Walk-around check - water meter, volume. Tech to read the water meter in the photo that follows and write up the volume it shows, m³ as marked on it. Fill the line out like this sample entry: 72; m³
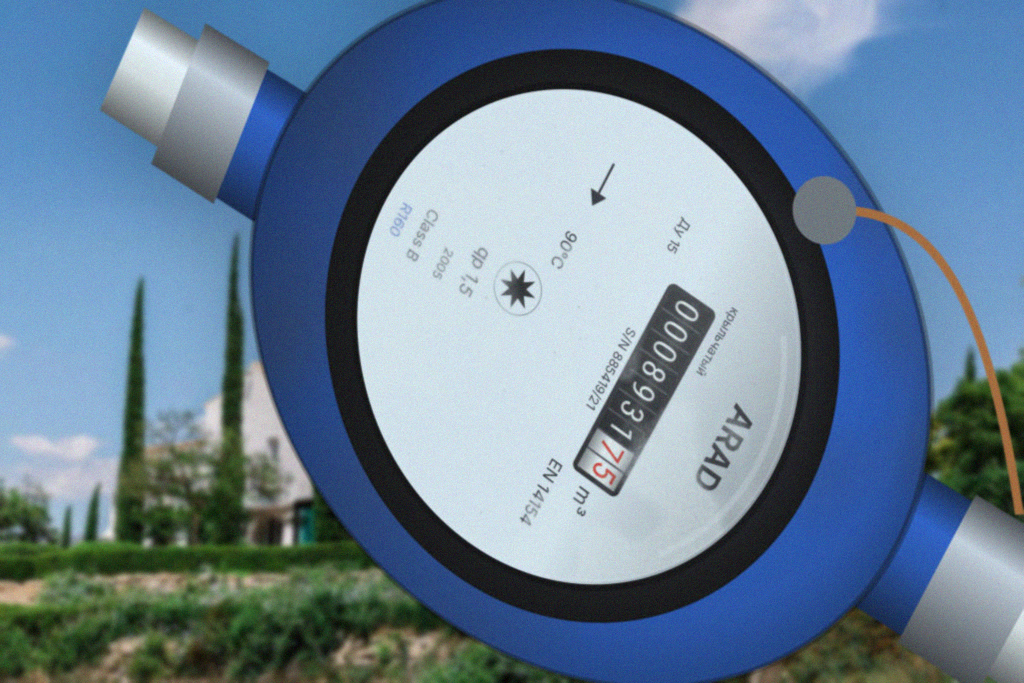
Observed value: 8931.75; m³
